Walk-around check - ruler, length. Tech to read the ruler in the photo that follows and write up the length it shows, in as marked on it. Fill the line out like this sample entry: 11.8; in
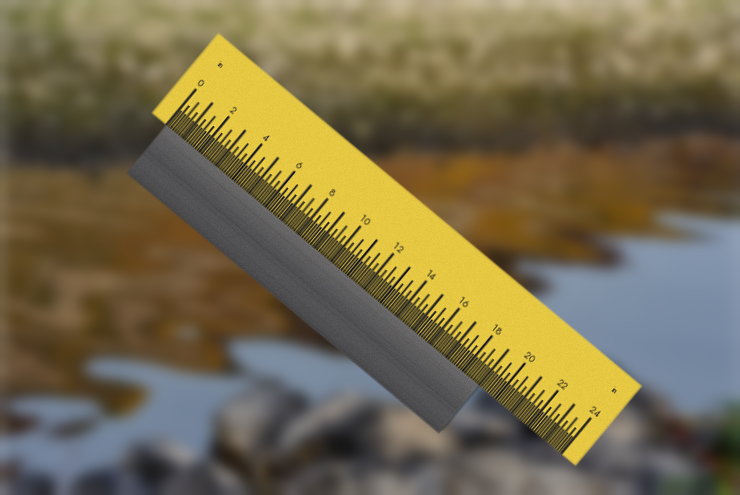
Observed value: 19; in
